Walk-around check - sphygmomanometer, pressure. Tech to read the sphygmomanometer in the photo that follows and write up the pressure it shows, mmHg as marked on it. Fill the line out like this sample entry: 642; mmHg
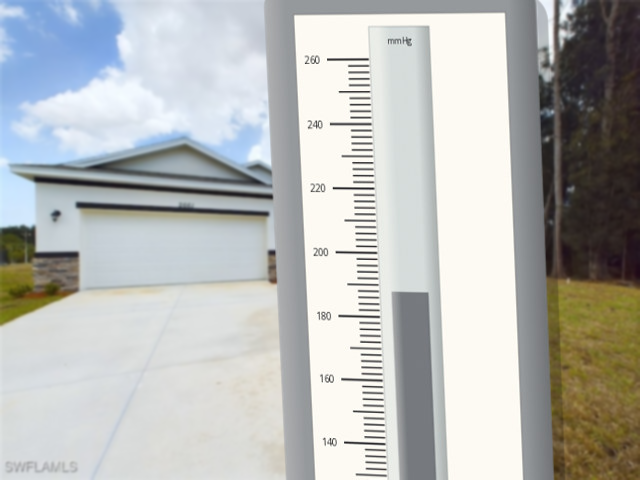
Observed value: 188; mmHg
